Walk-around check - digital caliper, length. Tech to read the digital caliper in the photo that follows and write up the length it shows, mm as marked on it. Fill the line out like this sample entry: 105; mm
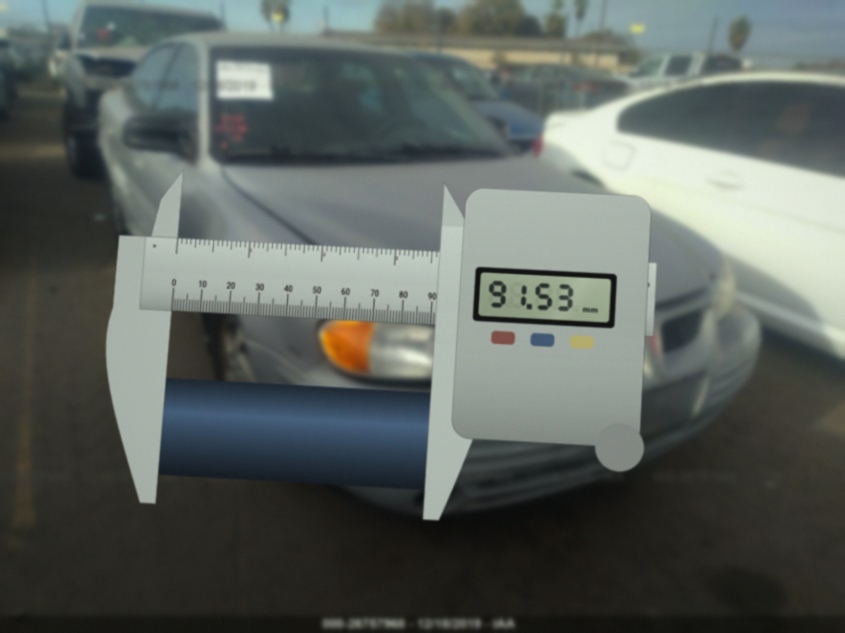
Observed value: 91.53; mm
